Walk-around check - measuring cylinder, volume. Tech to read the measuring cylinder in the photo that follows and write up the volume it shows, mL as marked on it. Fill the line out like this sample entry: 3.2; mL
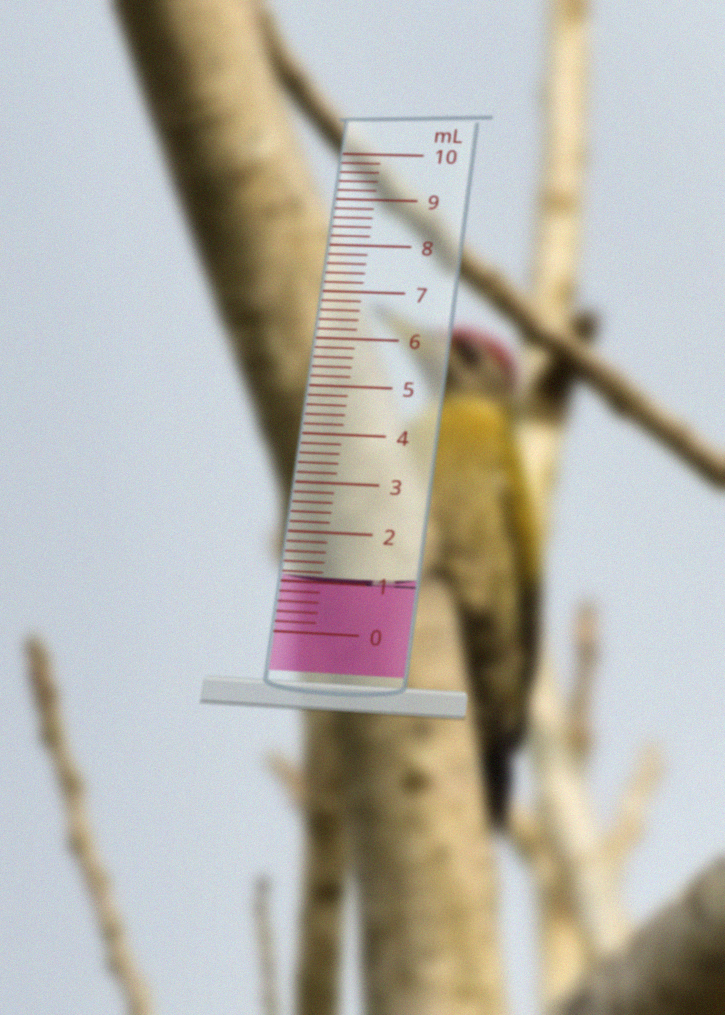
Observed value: 1; mL
